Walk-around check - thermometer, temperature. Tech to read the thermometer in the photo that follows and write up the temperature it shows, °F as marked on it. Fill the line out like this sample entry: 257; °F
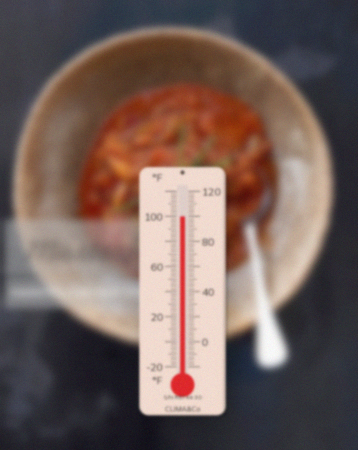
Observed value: 100; °F
